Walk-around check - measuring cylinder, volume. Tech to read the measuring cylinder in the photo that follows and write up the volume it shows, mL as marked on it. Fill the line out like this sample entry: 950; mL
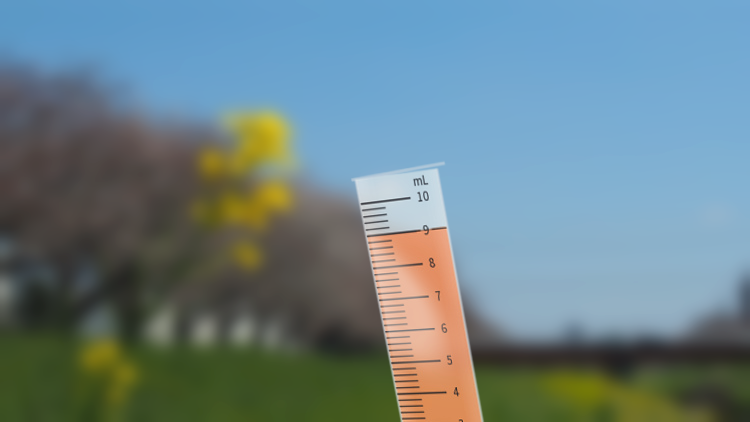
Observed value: 9; mL
